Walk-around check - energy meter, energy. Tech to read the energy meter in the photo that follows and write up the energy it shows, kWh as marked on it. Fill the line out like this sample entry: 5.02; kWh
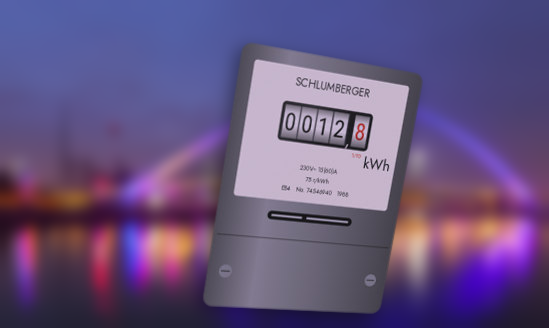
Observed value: 12.8; kWh
